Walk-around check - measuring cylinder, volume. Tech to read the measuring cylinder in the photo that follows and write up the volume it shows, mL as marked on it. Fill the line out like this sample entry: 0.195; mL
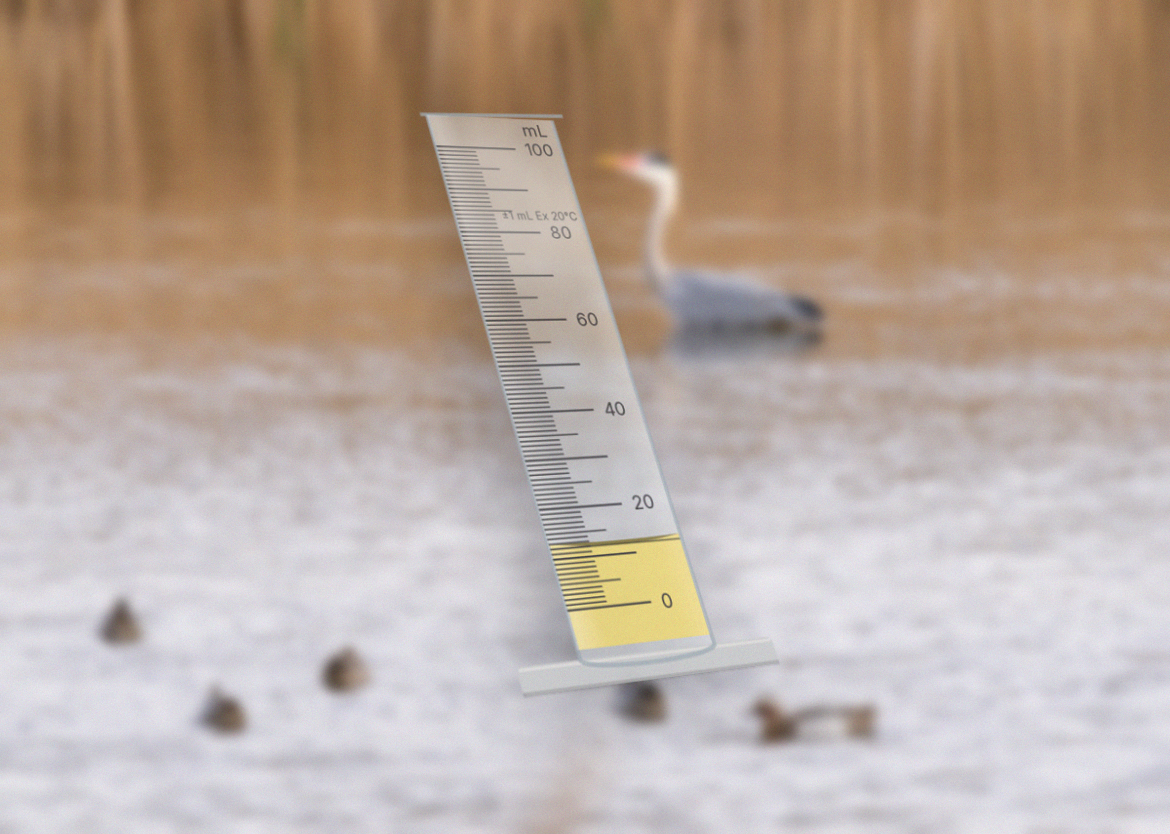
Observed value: 12; mL
